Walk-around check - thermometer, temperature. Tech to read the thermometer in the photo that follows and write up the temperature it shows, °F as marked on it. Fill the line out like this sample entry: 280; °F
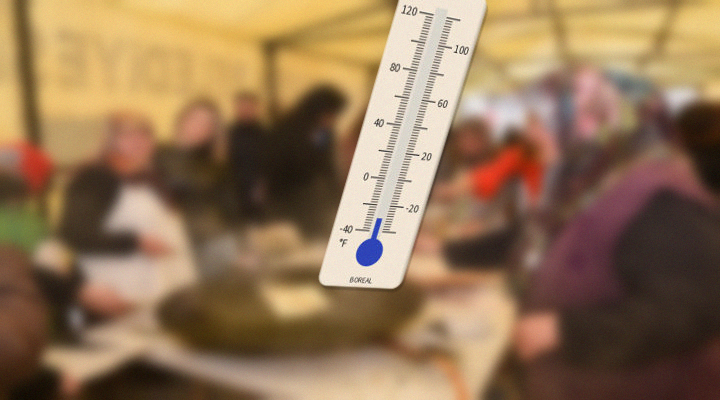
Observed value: -30; °F
